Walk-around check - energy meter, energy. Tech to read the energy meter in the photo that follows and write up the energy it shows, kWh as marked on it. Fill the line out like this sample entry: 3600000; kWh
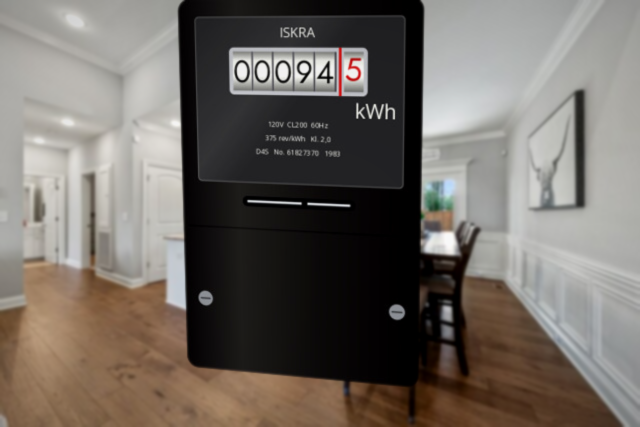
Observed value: 94.5; kWh
